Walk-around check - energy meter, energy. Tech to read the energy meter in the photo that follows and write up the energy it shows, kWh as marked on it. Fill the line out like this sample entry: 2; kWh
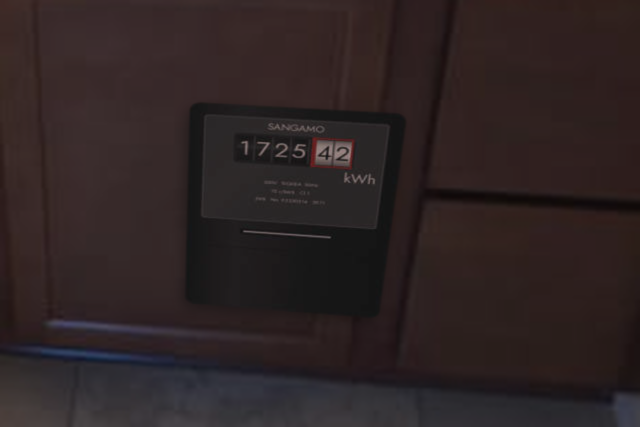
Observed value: 1725.42; kWh
